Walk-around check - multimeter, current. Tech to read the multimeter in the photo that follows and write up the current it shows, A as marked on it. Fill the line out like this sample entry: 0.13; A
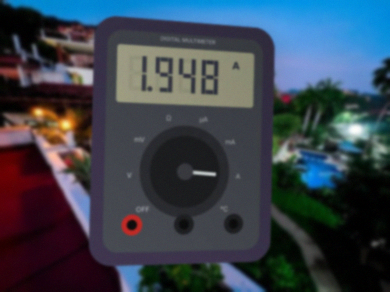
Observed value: 1.948; A
